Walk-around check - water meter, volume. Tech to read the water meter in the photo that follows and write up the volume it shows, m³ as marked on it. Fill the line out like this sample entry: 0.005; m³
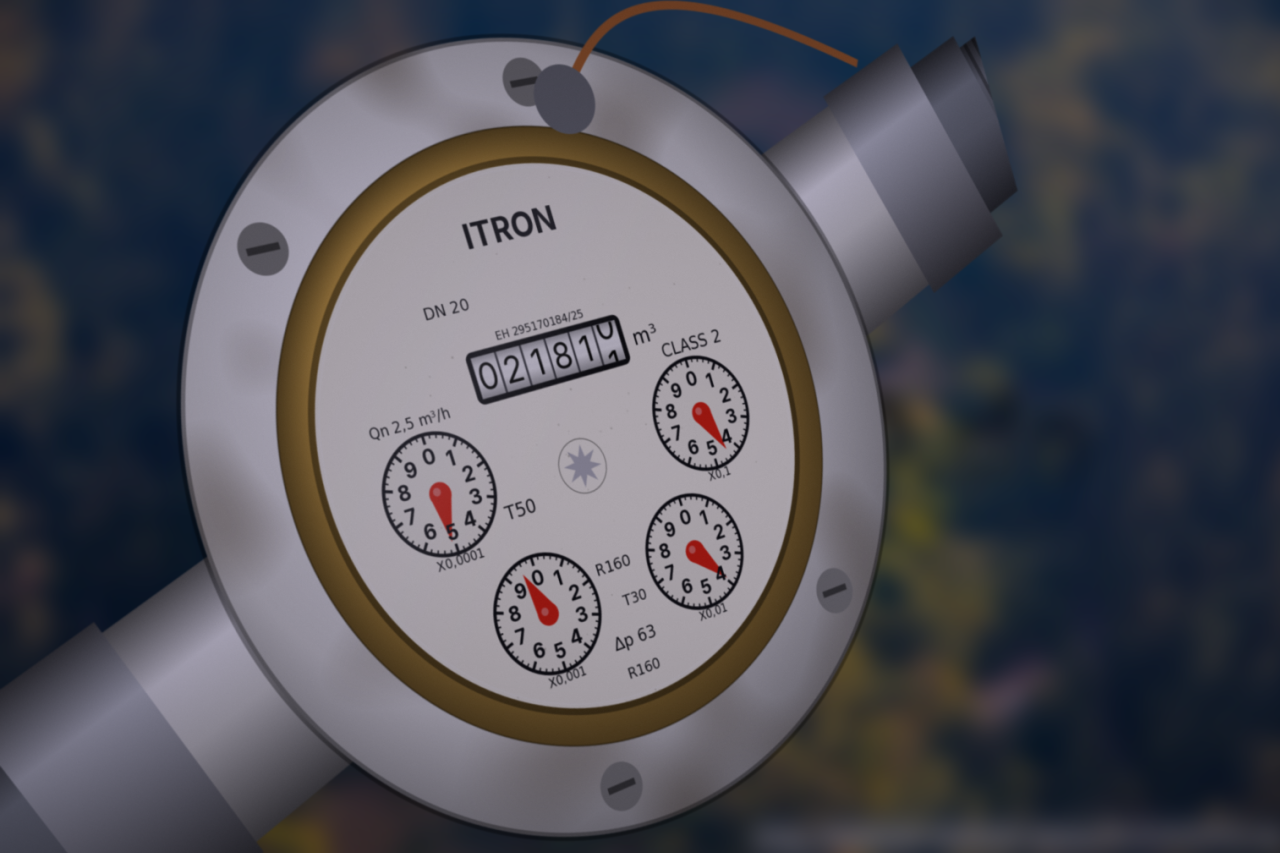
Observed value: 21810.4395; m³
